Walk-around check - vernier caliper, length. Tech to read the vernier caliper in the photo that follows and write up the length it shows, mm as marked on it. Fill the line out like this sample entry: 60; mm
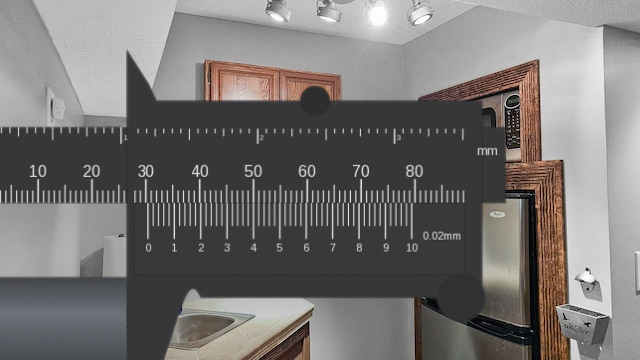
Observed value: 30.4; mm
